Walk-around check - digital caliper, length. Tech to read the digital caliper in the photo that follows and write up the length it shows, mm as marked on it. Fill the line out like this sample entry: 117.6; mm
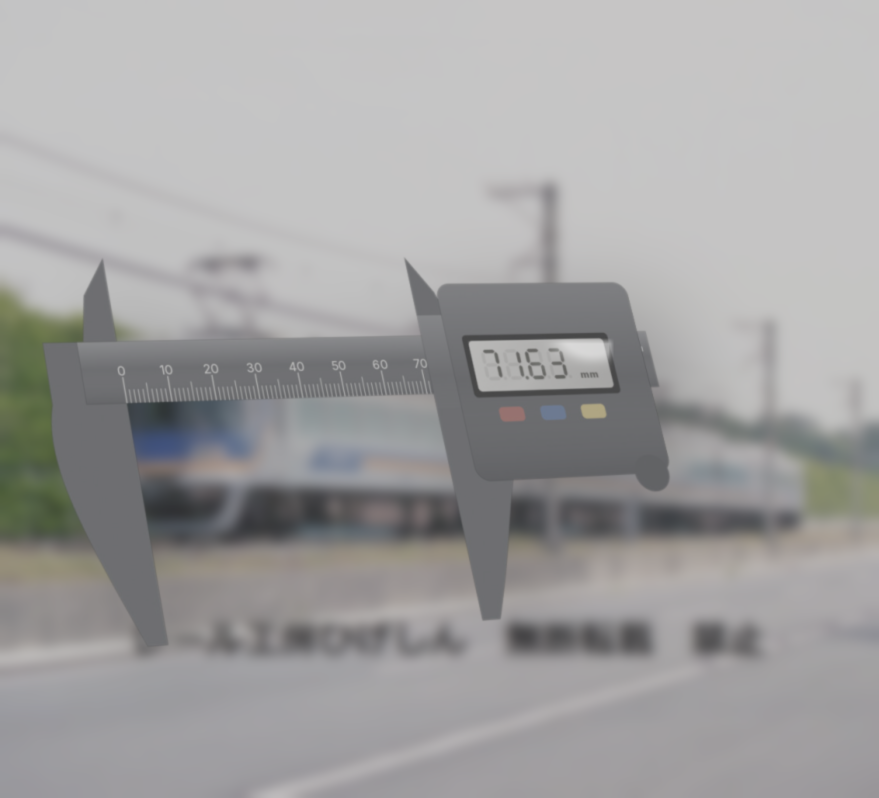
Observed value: 71.63; mm
